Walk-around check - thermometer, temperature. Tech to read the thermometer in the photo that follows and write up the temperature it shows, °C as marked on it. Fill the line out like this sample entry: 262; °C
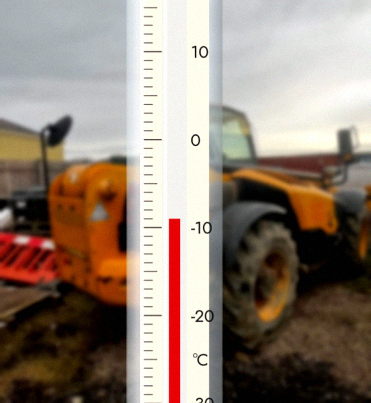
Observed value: -9; °C
